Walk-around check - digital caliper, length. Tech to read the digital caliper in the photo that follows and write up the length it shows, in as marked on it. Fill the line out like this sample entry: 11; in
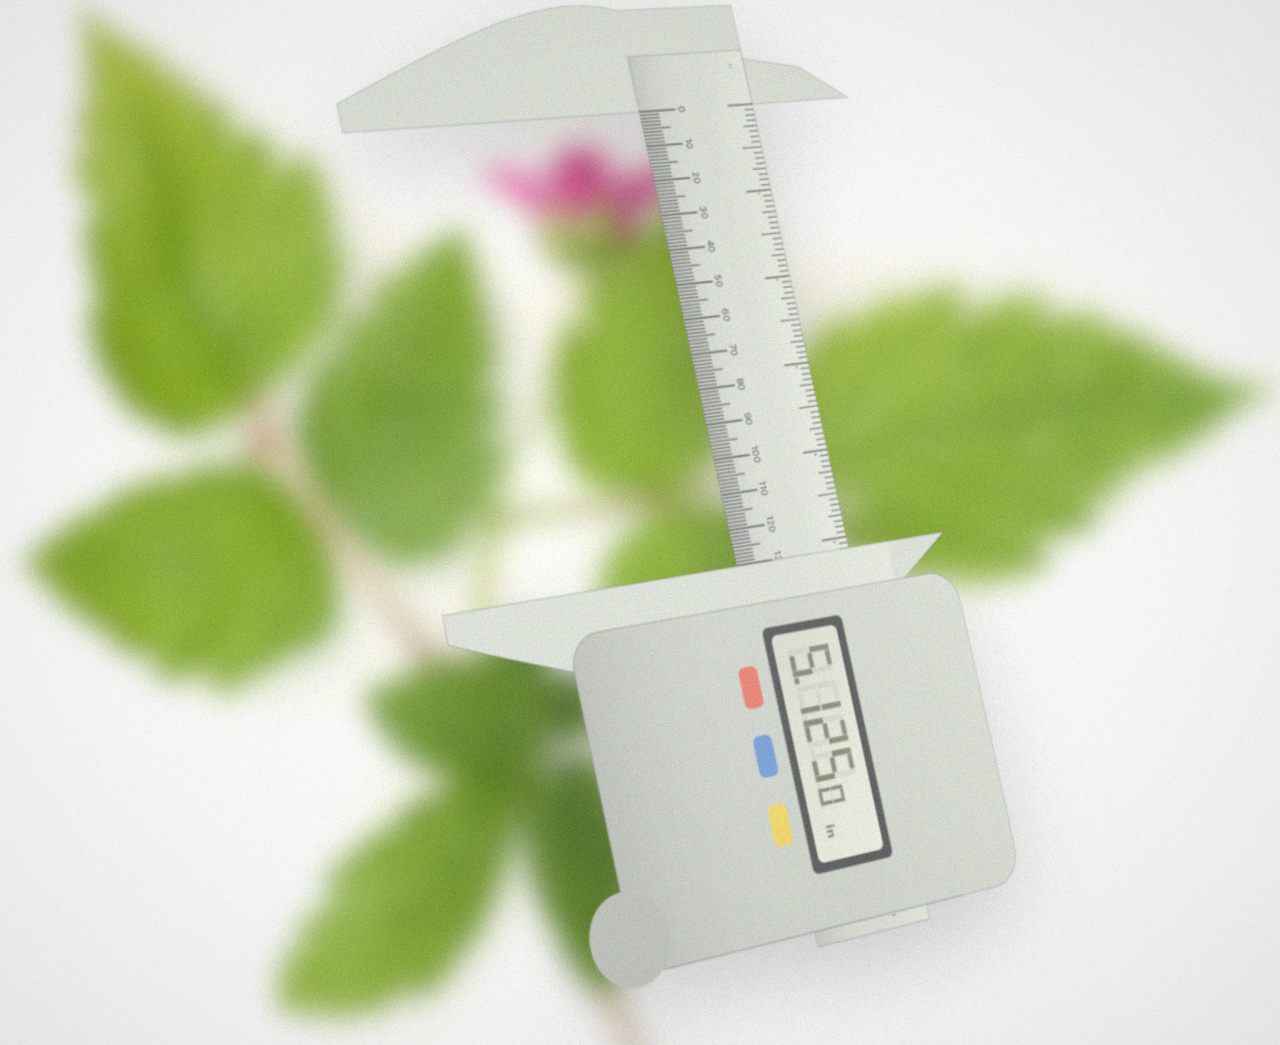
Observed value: 5.1250; in
